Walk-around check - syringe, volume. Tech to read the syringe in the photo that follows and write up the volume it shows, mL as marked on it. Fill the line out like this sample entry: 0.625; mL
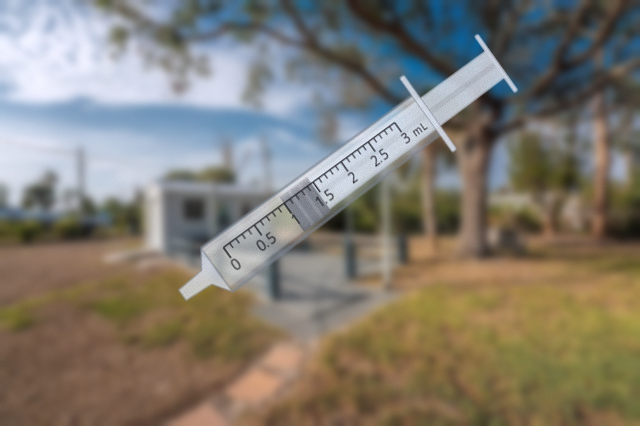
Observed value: 1; mL
